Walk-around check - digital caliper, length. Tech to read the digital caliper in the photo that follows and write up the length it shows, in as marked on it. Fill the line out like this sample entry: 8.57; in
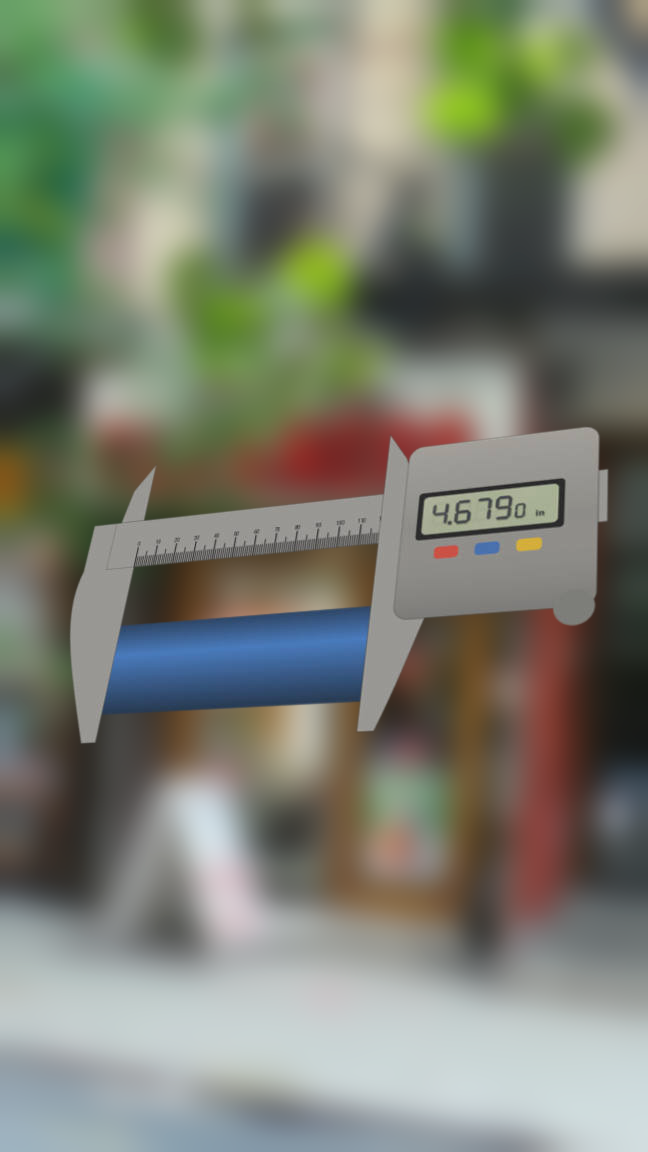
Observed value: 4.6790; in
